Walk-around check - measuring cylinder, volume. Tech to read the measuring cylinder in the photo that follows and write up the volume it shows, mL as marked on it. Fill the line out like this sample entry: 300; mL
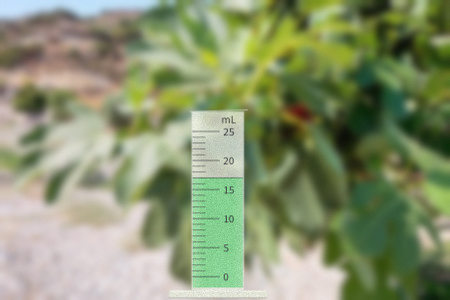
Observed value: 17; mL
